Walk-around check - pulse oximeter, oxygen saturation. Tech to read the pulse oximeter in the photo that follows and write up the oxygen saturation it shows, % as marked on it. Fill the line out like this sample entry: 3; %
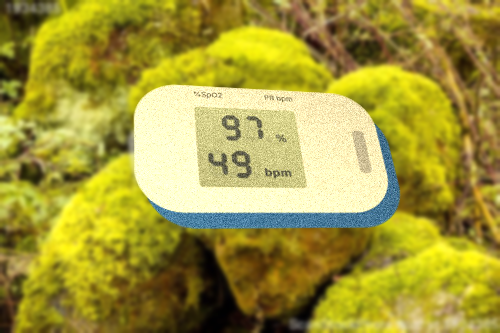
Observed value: 97; %
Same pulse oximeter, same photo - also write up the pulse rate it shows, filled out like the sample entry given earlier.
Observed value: 49; bpm
